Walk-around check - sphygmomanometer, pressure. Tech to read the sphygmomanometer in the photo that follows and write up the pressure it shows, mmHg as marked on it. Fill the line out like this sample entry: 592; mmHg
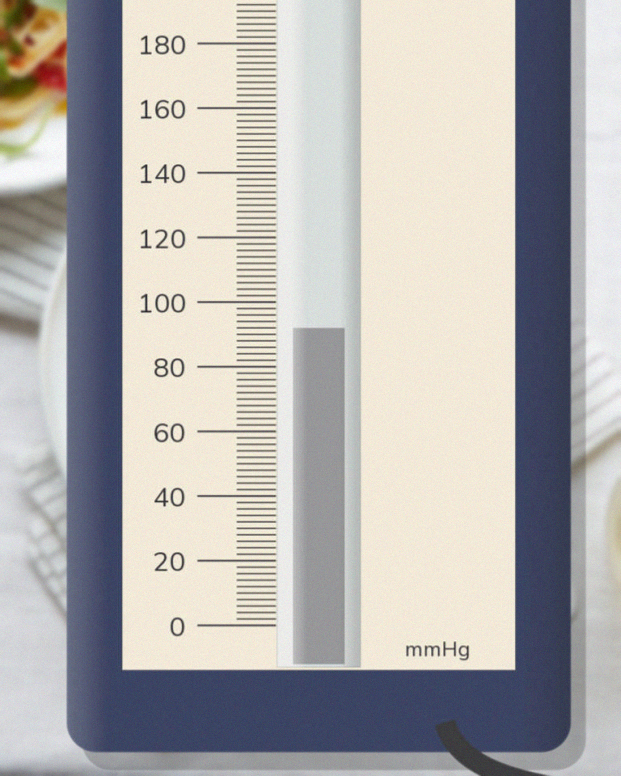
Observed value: 92; mmHg
